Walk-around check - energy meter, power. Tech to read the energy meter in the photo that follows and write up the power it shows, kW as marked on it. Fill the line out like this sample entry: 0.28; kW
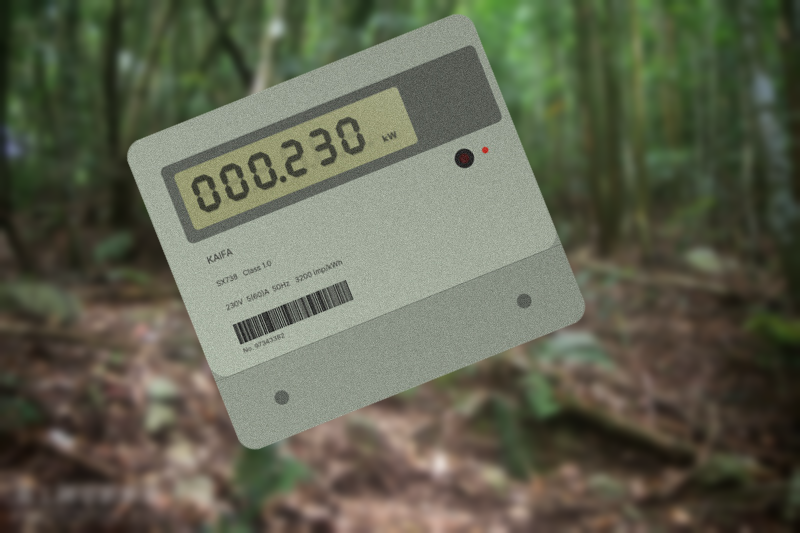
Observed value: 0.230; kW
